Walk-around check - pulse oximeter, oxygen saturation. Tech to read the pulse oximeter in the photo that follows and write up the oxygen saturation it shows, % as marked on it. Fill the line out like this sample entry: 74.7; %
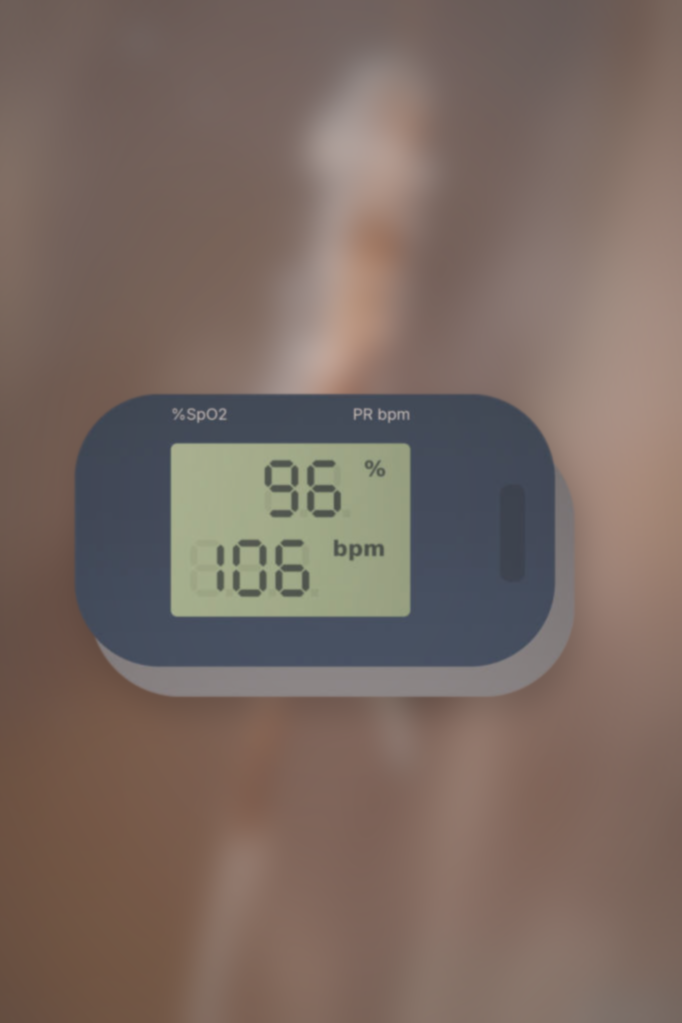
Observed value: 96; %
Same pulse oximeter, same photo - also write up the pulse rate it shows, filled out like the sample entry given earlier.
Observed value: 106; bpm
